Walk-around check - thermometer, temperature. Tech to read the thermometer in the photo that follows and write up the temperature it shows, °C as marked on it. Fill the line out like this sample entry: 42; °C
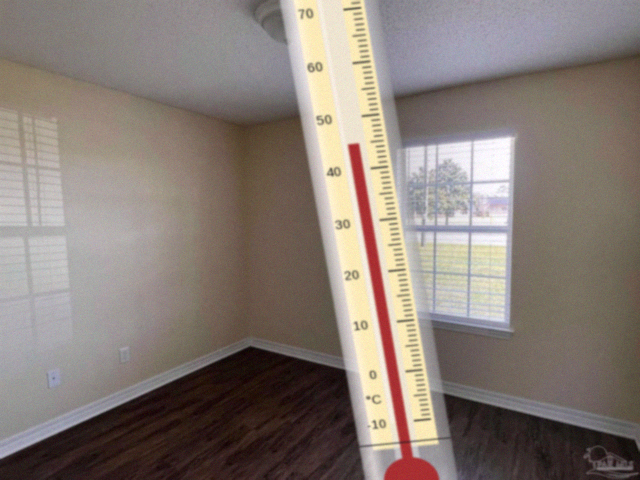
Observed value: 45; °C
